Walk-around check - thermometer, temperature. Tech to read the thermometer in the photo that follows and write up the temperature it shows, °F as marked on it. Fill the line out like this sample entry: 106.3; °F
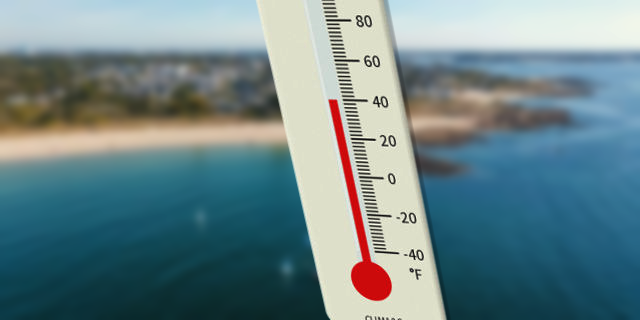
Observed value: 40; °F
